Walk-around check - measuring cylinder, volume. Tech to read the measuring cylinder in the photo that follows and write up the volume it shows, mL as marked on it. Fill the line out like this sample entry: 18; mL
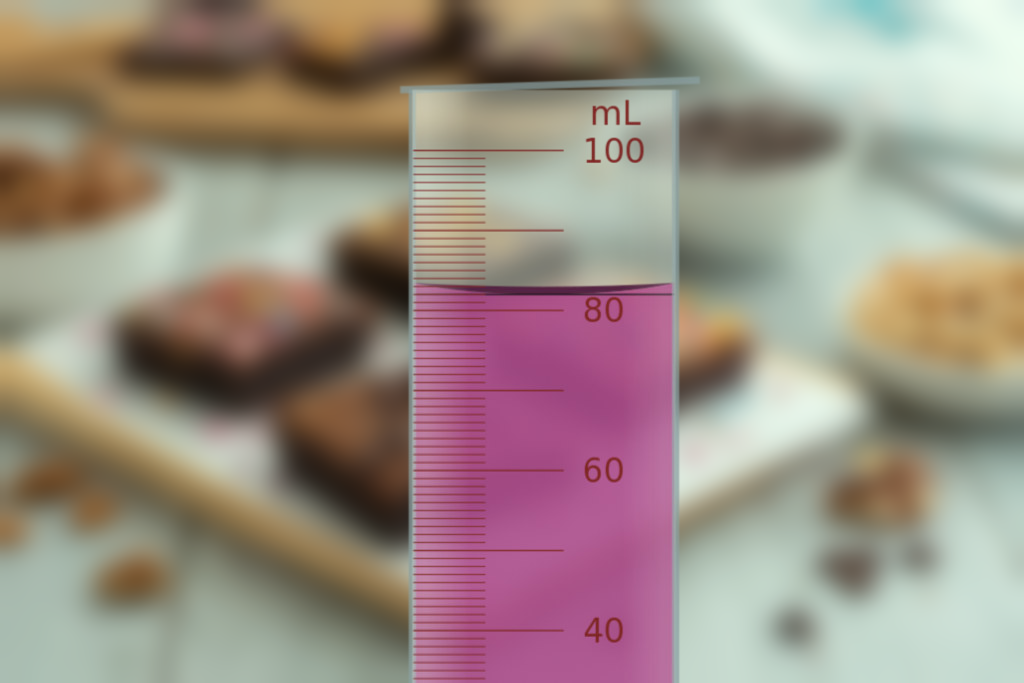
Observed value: 82; mL
